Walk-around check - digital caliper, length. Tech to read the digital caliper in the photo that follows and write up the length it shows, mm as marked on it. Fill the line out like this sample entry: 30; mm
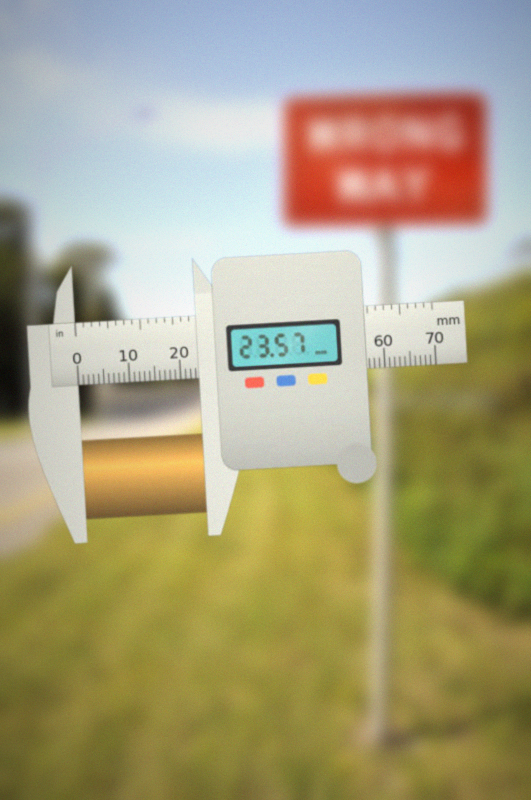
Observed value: 23.57; mm
